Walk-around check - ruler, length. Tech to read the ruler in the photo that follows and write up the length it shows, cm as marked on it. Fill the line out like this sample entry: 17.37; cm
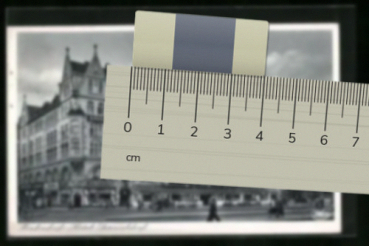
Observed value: 4; cm
